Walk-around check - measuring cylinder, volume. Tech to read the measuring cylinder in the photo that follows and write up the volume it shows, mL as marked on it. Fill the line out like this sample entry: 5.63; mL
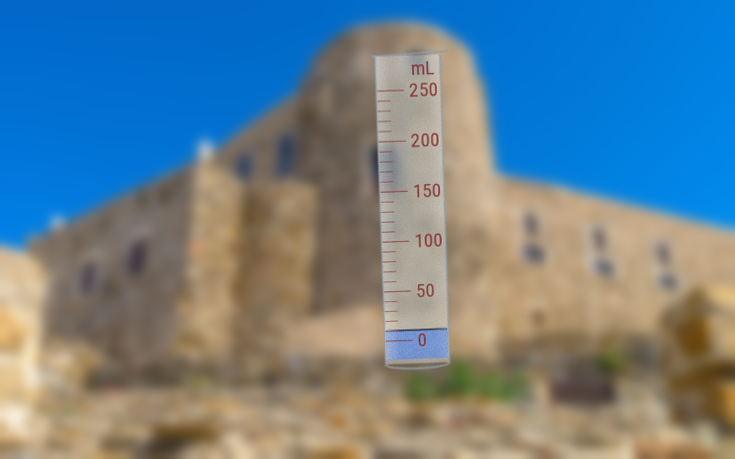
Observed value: 10; mL
